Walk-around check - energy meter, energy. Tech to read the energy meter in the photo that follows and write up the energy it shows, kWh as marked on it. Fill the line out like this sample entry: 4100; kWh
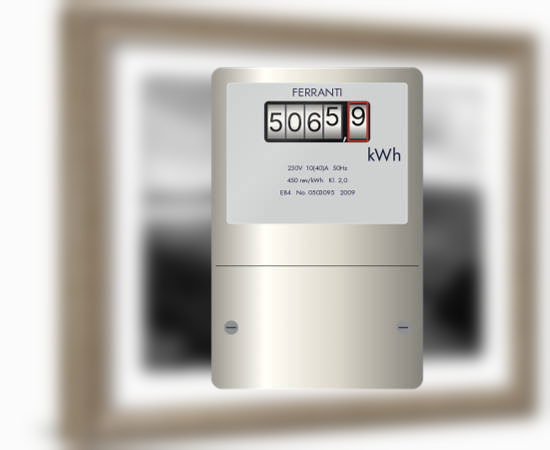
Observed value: 5065.9; kWh
